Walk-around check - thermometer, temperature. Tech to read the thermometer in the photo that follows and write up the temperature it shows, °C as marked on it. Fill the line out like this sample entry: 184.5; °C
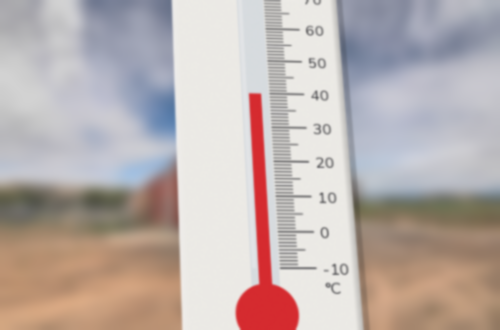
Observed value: 40; °C
